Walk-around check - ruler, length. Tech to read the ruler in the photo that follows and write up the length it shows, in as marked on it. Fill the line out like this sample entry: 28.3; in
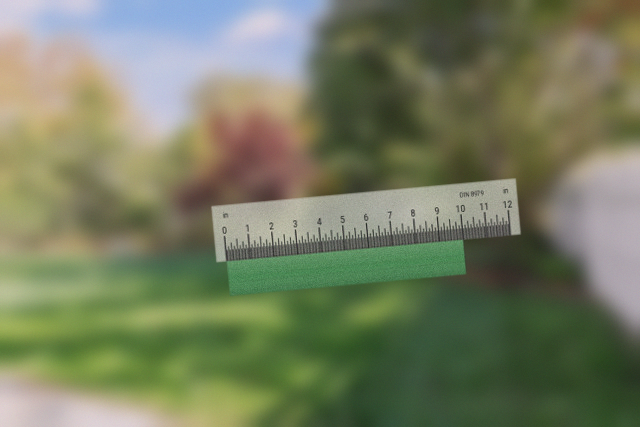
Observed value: 10; in
